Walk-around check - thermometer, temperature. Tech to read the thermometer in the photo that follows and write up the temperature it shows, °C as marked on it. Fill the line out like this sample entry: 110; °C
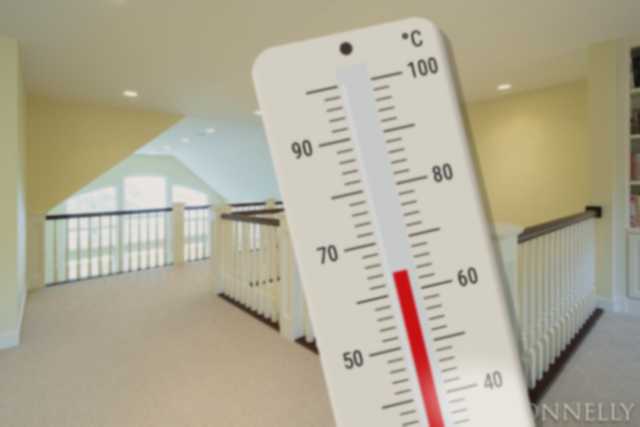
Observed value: 64; °C
